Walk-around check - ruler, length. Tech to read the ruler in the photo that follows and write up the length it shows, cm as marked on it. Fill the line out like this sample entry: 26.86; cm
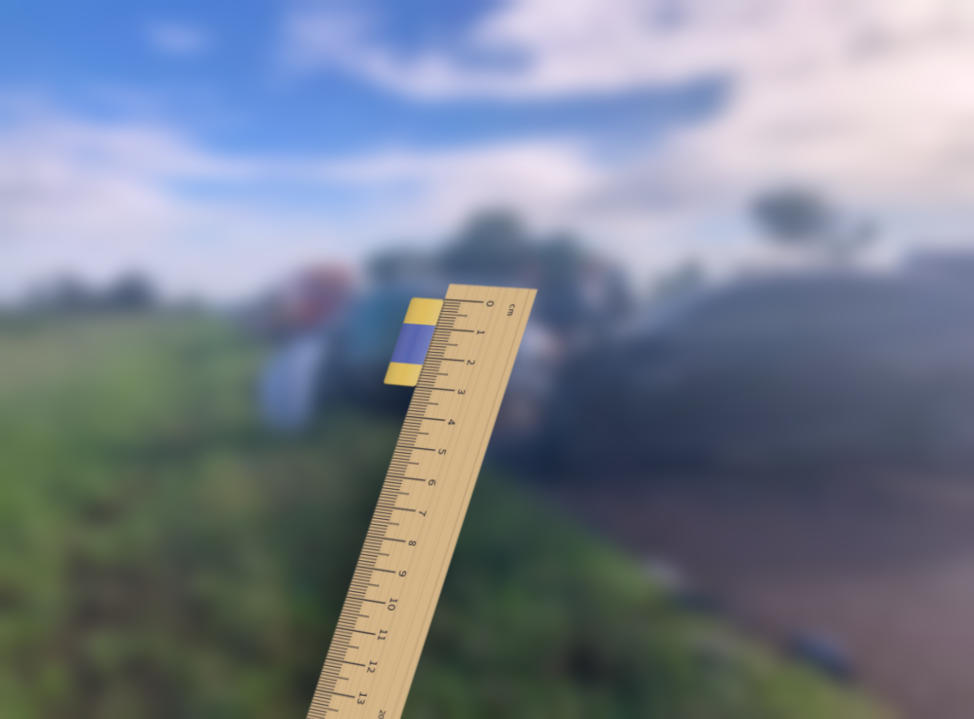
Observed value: 3; cm
